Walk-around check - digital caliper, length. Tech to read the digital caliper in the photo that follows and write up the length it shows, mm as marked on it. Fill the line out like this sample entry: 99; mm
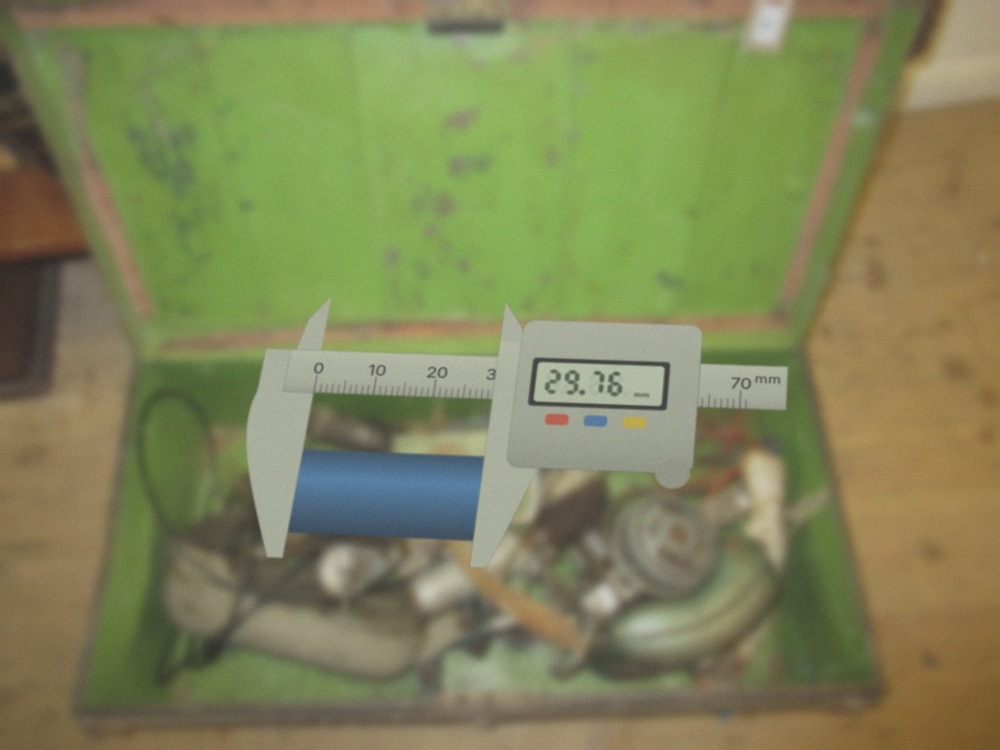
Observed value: 29.76; mm
